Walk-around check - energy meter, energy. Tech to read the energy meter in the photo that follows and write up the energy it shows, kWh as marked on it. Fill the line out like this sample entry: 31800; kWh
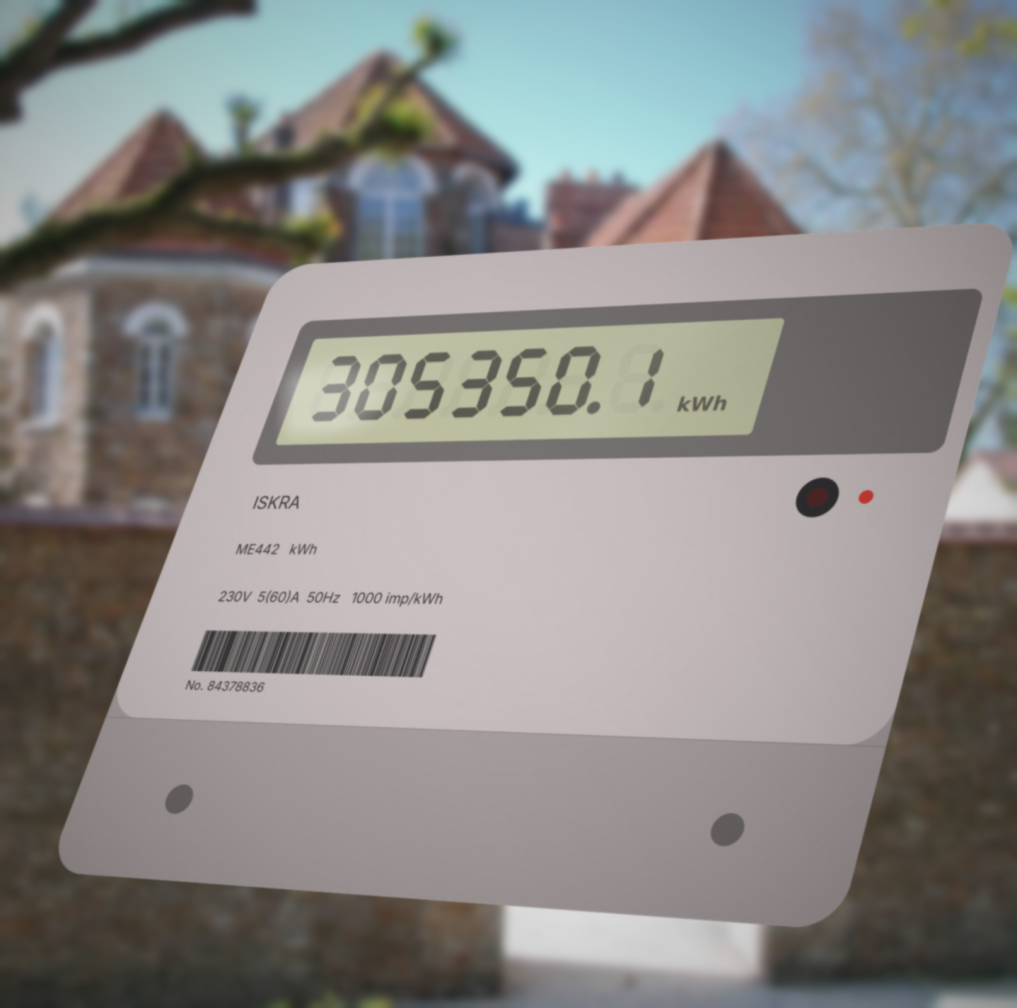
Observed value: 305350.1; kWh
